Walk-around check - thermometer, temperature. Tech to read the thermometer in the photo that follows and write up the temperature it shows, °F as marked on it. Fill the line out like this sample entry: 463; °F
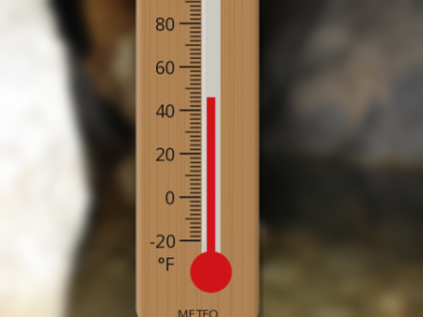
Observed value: 46; °F
